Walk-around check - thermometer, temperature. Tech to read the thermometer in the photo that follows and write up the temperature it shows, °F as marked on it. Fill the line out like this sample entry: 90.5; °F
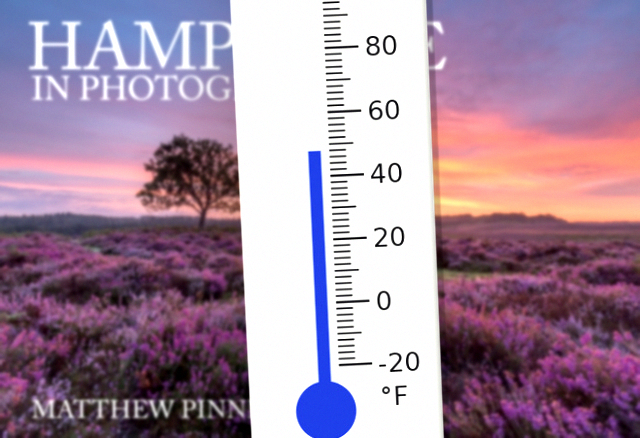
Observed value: 48; °F
